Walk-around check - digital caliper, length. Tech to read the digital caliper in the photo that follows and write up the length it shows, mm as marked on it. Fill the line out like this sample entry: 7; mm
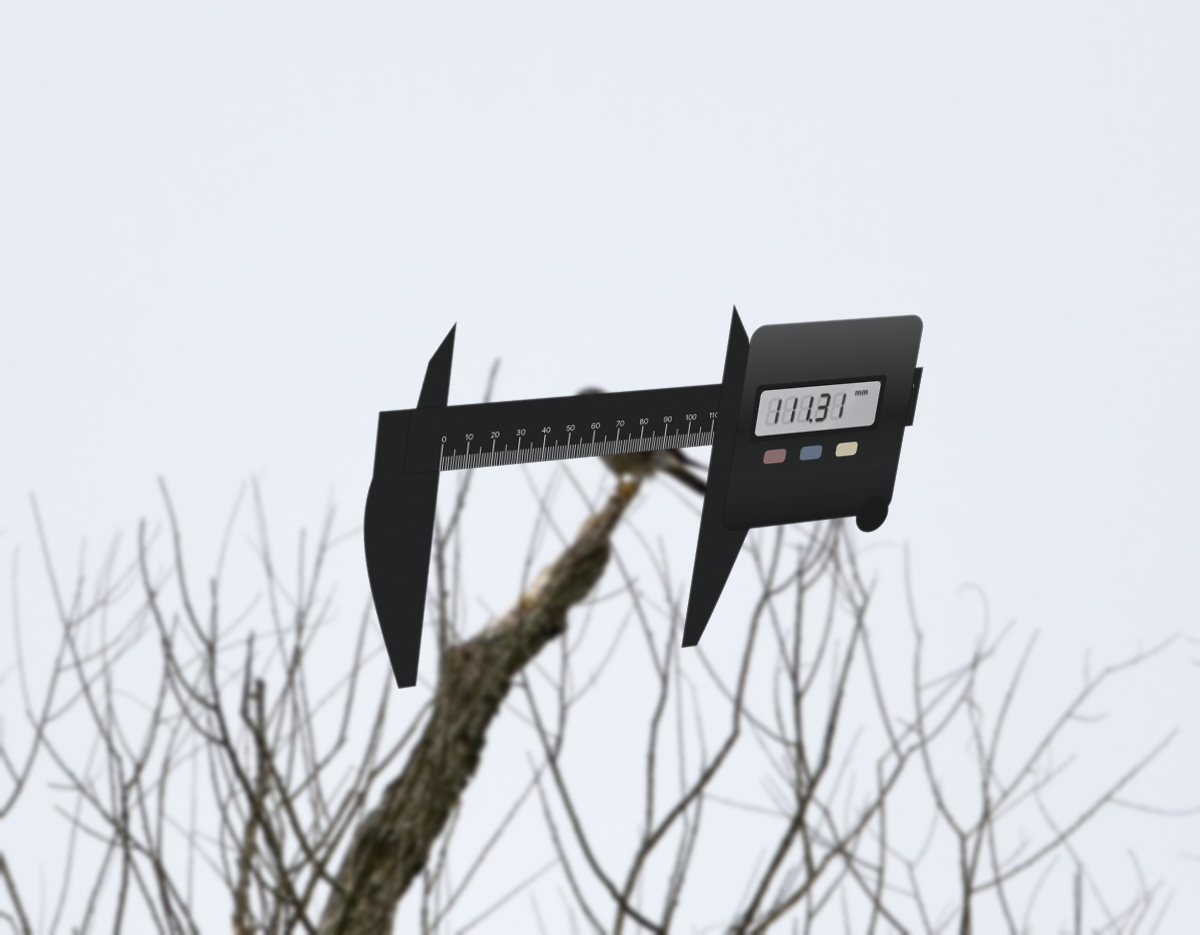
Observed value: 111.31; mm
